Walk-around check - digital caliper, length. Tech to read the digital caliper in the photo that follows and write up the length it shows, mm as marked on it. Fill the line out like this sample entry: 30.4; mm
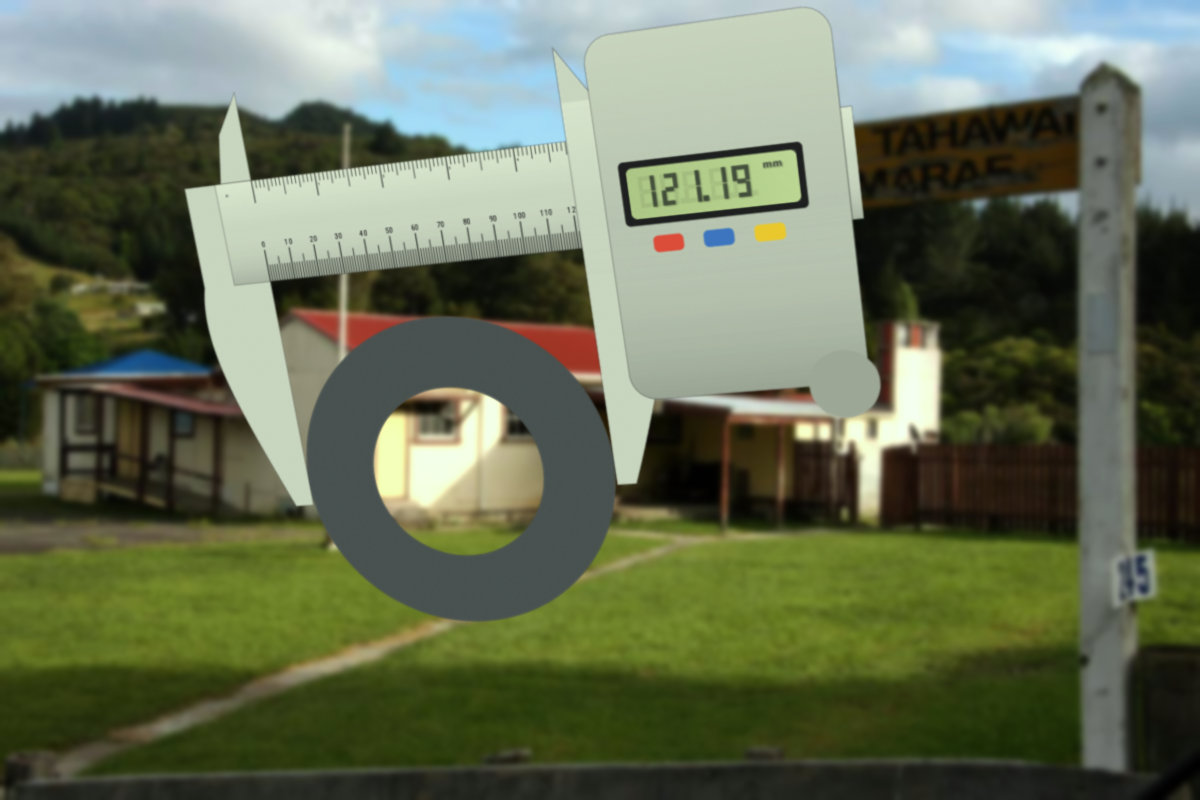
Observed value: 121.19; mm
